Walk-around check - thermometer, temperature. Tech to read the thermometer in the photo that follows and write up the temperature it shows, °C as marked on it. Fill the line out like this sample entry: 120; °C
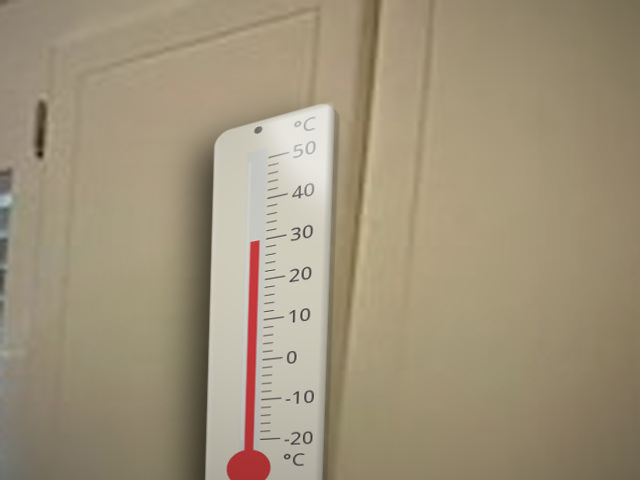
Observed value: 30; °C
